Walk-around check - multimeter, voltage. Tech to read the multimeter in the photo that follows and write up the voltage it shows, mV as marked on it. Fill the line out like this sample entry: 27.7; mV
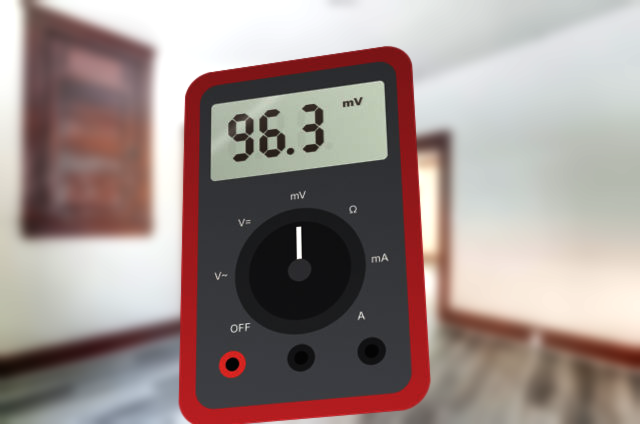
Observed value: 96.3; mV
